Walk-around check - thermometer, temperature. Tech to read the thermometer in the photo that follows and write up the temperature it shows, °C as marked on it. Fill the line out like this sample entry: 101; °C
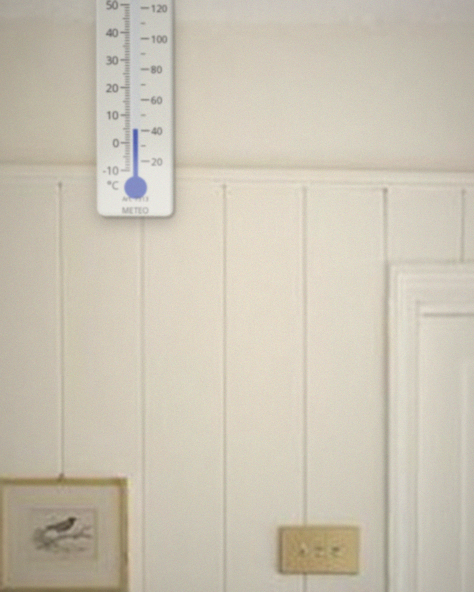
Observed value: 5; °C
